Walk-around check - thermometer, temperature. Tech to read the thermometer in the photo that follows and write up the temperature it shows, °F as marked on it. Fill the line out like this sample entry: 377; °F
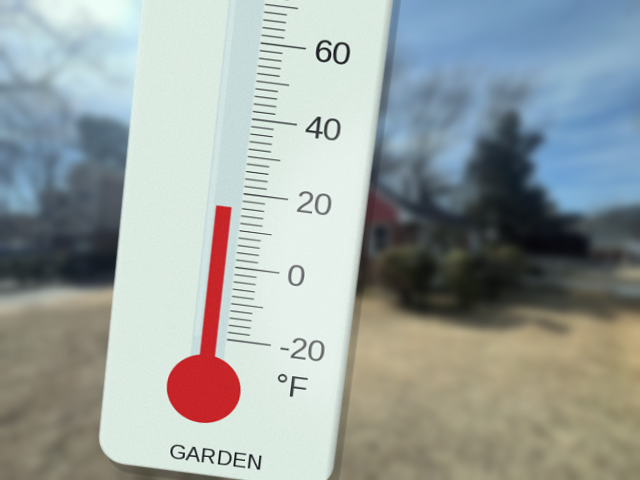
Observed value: 16; °F
